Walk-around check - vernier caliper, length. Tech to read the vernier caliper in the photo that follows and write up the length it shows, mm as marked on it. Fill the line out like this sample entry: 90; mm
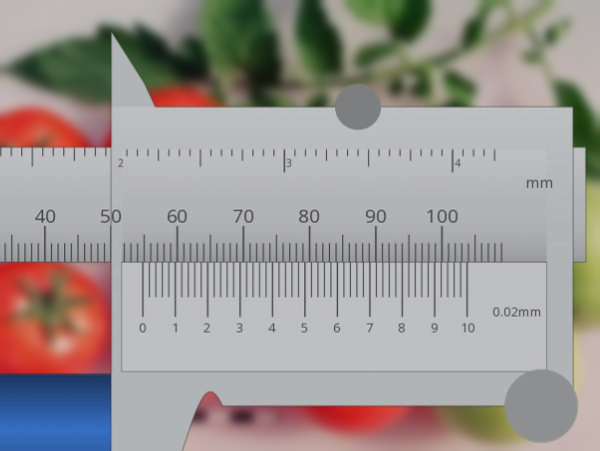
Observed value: 54.8; mm
